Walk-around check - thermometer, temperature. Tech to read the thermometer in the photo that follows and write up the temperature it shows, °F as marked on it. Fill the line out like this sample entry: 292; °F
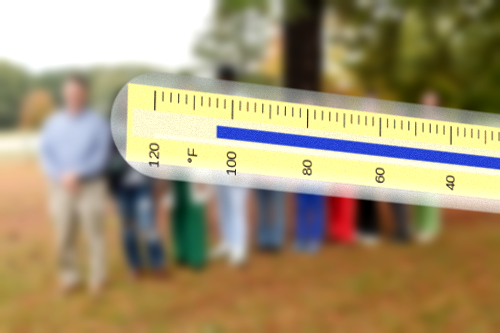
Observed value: 104; °F
